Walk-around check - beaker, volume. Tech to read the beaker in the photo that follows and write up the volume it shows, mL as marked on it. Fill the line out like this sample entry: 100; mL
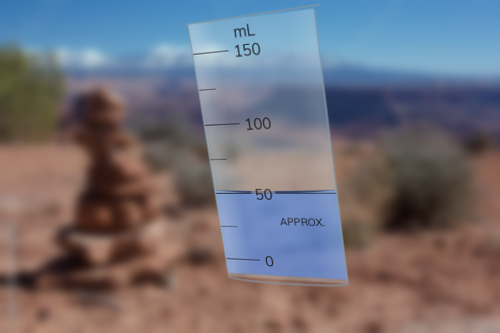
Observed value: 50; mL
